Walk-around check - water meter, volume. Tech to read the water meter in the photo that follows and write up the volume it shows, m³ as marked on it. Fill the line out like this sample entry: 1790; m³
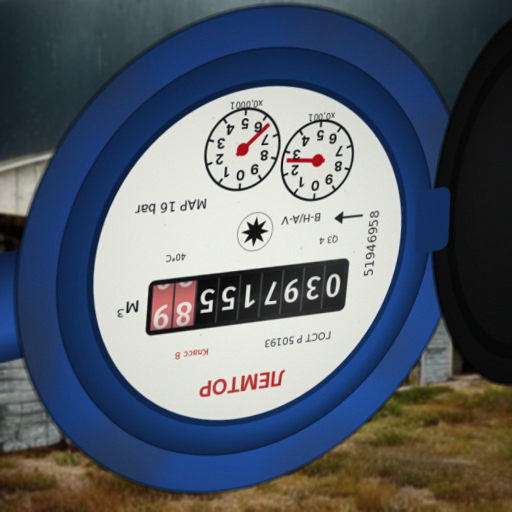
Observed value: 397155.8926; m³
